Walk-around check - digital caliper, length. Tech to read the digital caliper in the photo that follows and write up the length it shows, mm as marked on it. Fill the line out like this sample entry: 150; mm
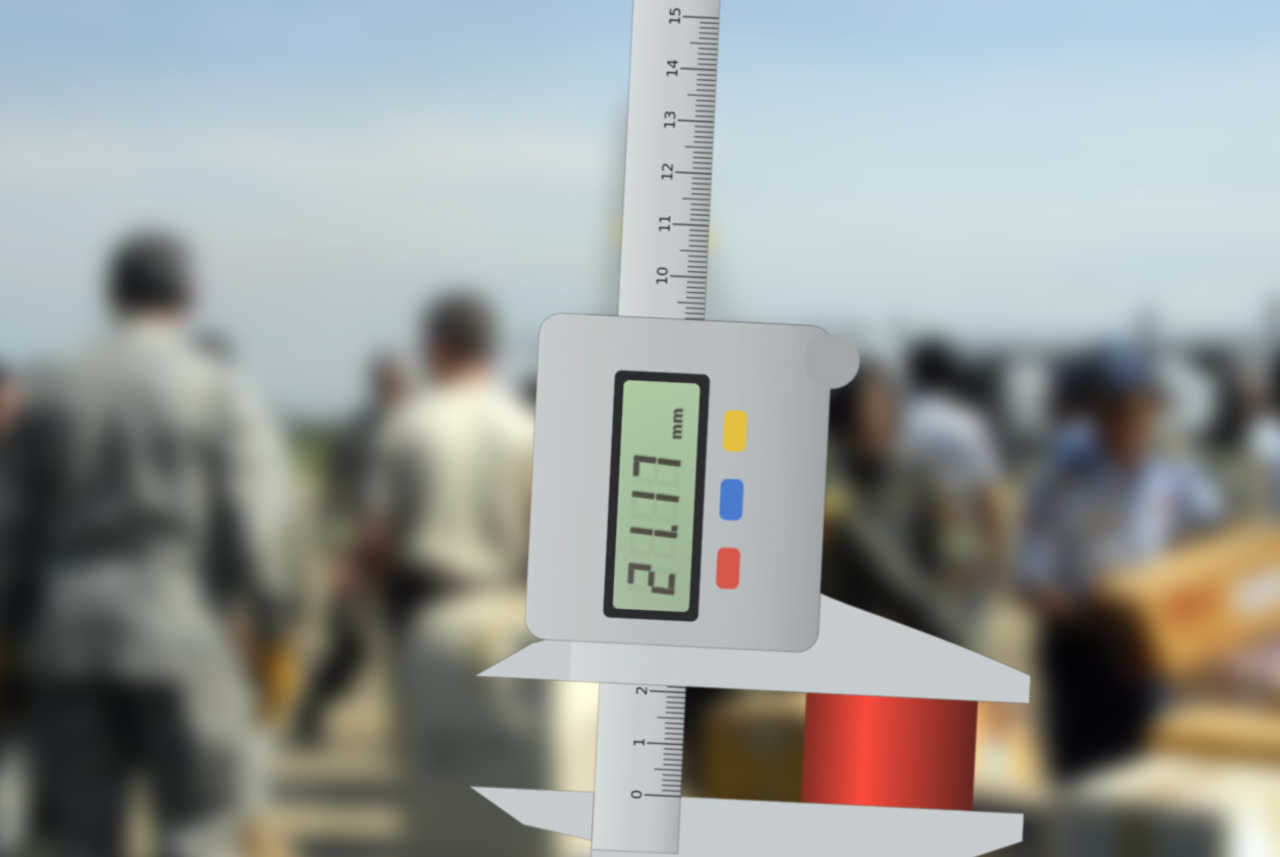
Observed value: 21.17; mm
